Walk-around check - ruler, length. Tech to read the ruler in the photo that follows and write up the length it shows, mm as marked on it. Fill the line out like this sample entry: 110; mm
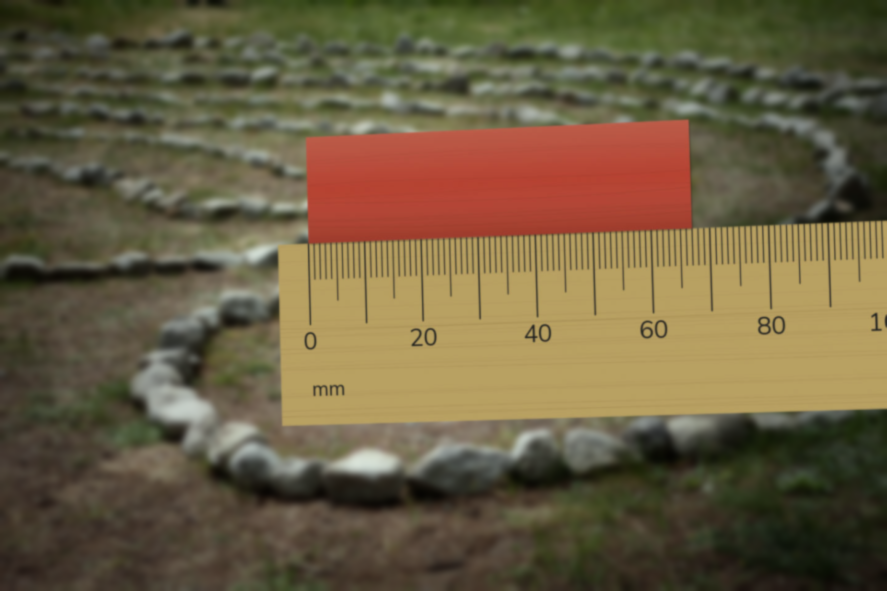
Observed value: 67; mm
